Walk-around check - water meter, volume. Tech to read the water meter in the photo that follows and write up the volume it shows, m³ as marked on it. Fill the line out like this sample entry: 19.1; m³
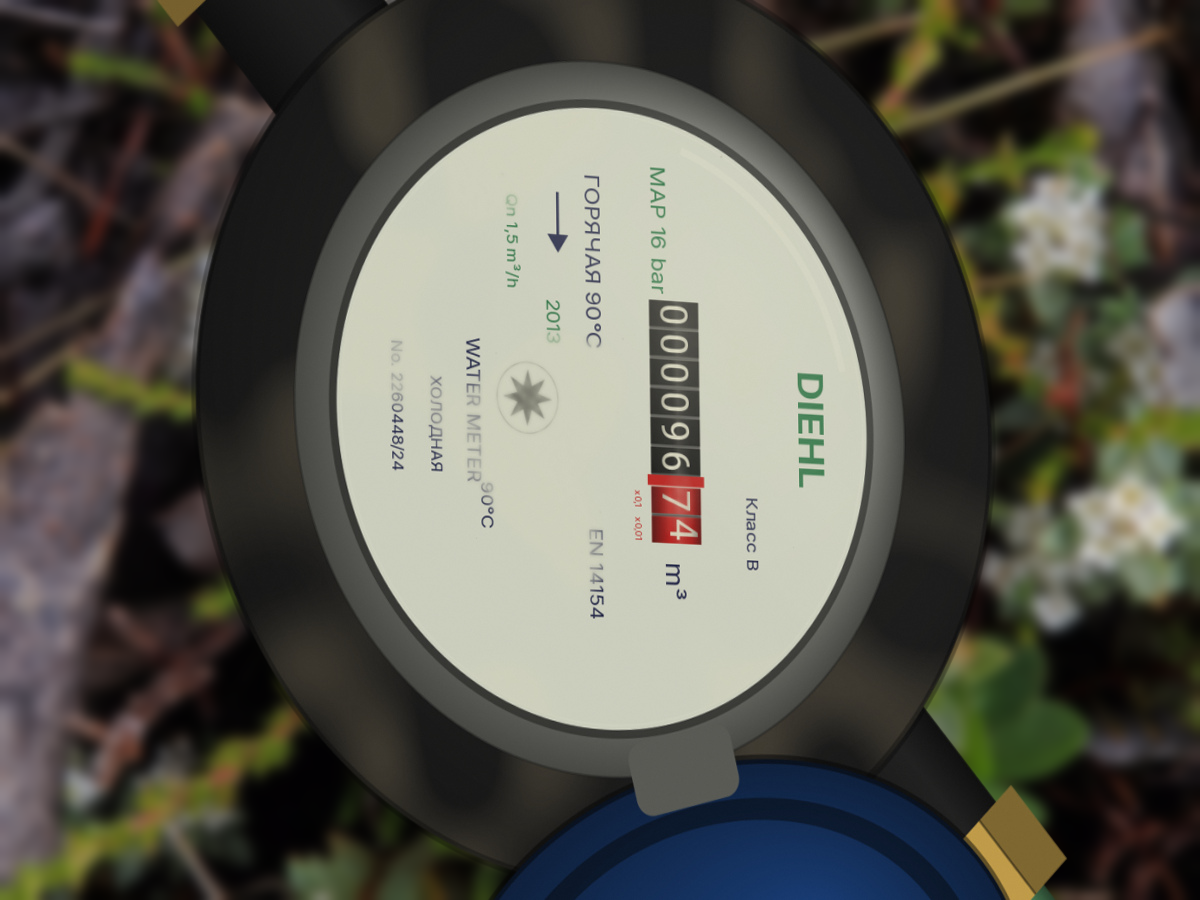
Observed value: 96.74; m³
